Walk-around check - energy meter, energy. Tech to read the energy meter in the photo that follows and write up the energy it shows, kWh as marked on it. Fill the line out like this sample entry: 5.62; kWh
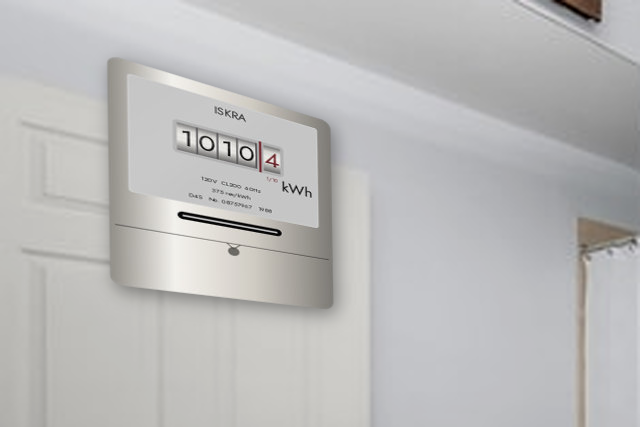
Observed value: 1010.4; kWh
